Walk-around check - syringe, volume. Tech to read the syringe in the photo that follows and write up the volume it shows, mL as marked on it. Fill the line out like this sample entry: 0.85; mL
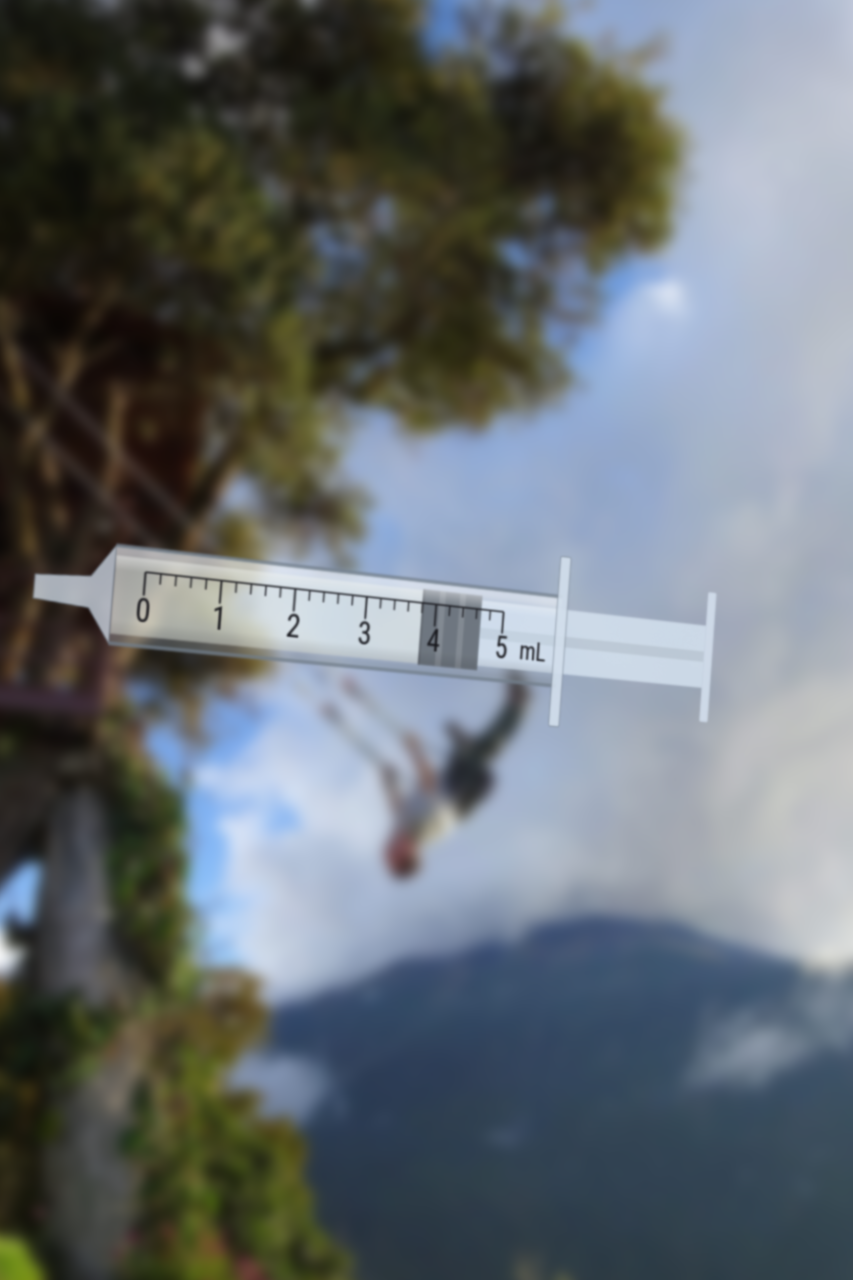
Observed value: 3.8; mL
